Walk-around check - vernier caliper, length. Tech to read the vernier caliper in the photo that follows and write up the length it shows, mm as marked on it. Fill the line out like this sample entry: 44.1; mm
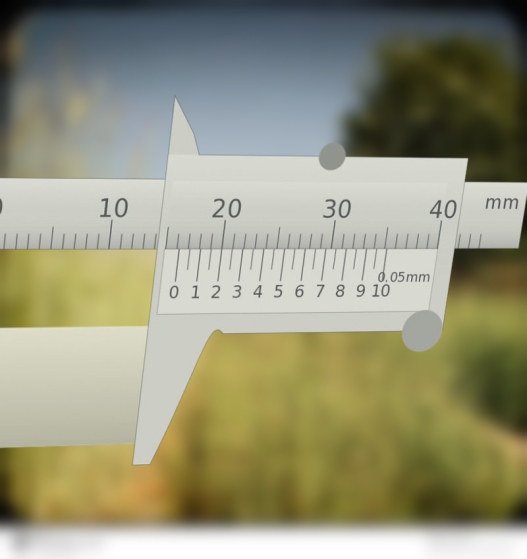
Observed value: 16.2; mm
